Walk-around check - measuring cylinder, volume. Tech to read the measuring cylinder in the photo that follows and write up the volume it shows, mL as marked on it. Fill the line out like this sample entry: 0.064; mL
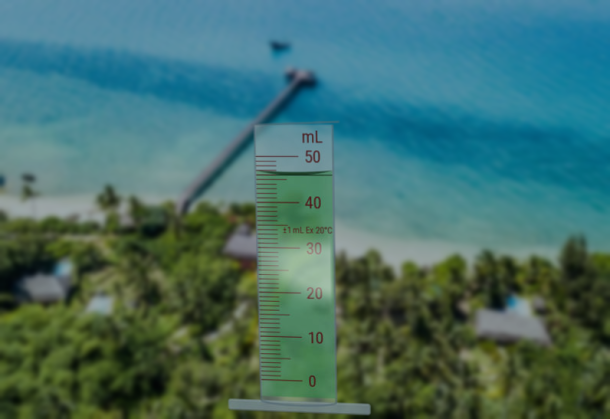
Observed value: 46; mL
